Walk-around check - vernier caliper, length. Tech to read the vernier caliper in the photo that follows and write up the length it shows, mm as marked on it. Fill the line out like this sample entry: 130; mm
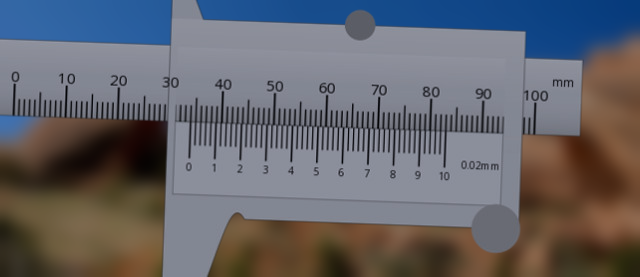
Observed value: 34.0; mm
